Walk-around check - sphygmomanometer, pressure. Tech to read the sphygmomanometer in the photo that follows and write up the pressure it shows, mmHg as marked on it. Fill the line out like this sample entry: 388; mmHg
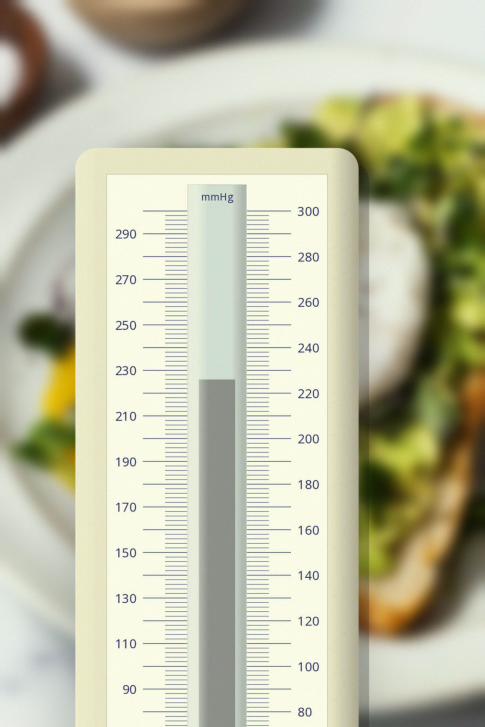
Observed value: 226; mmHg
